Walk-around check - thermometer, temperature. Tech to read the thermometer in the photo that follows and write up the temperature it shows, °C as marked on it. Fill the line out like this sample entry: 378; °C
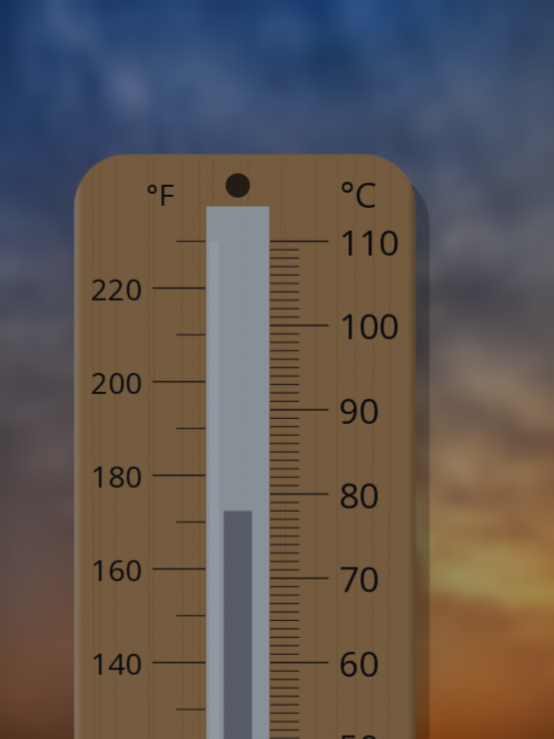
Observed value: 78; °C
